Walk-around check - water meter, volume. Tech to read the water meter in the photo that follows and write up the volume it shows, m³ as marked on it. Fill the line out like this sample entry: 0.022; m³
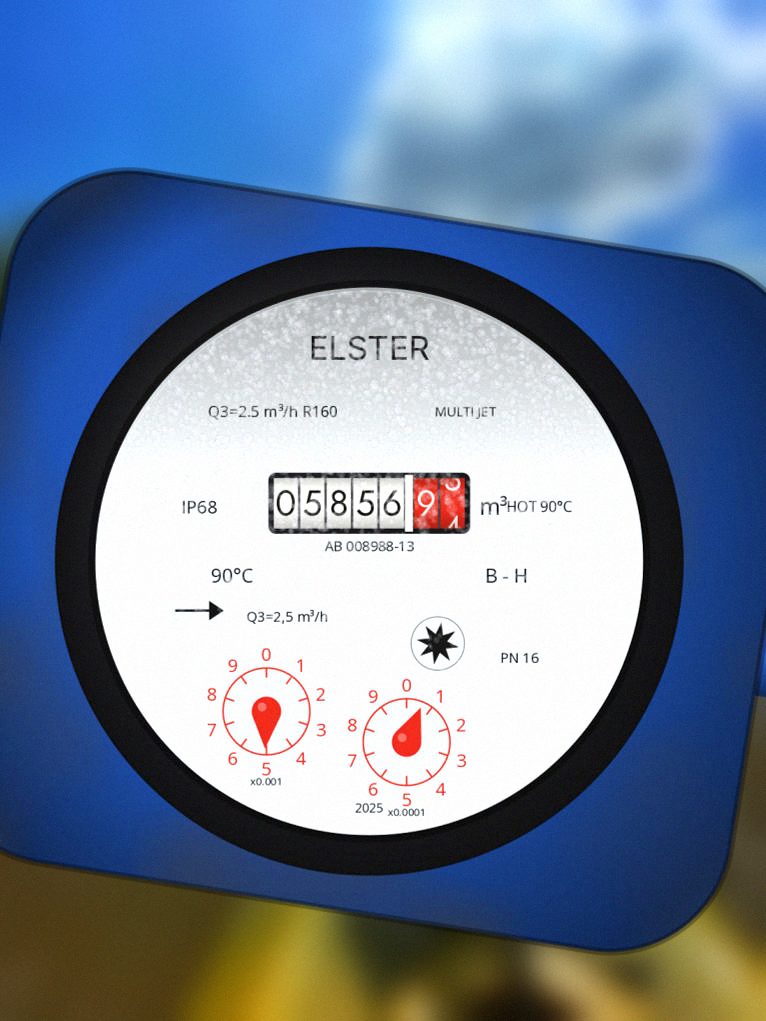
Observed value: 5856.9350; m³
